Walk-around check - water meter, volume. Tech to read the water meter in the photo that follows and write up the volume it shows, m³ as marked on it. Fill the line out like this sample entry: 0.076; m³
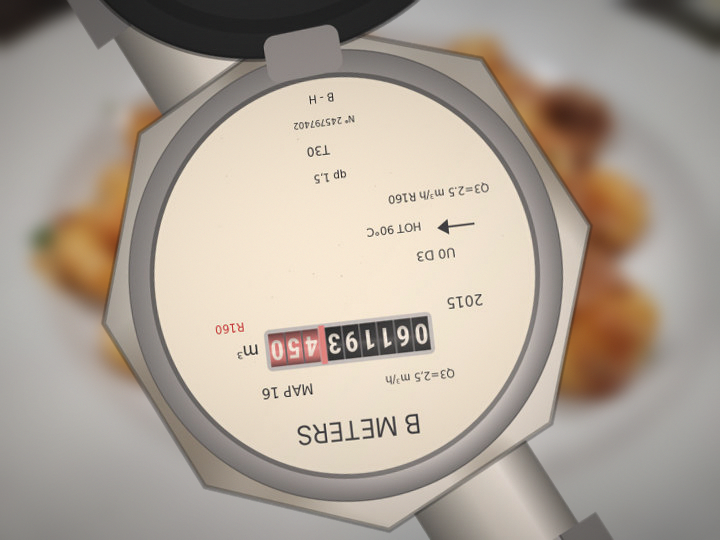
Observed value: 61193.450; m³
